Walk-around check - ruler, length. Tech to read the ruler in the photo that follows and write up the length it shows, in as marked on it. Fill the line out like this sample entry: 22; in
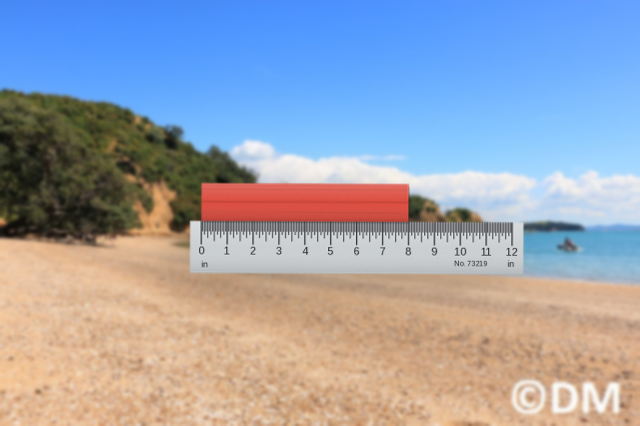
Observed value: 8; in
